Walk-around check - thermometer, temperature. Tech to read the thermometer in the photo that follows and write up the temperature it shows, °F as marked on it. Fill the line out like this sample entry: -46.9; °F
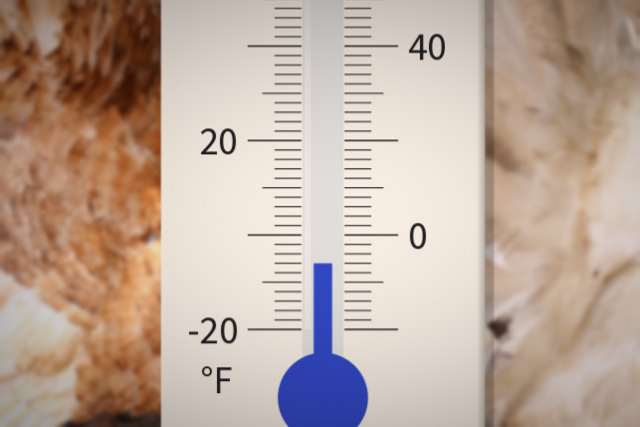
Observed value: -6; °F
